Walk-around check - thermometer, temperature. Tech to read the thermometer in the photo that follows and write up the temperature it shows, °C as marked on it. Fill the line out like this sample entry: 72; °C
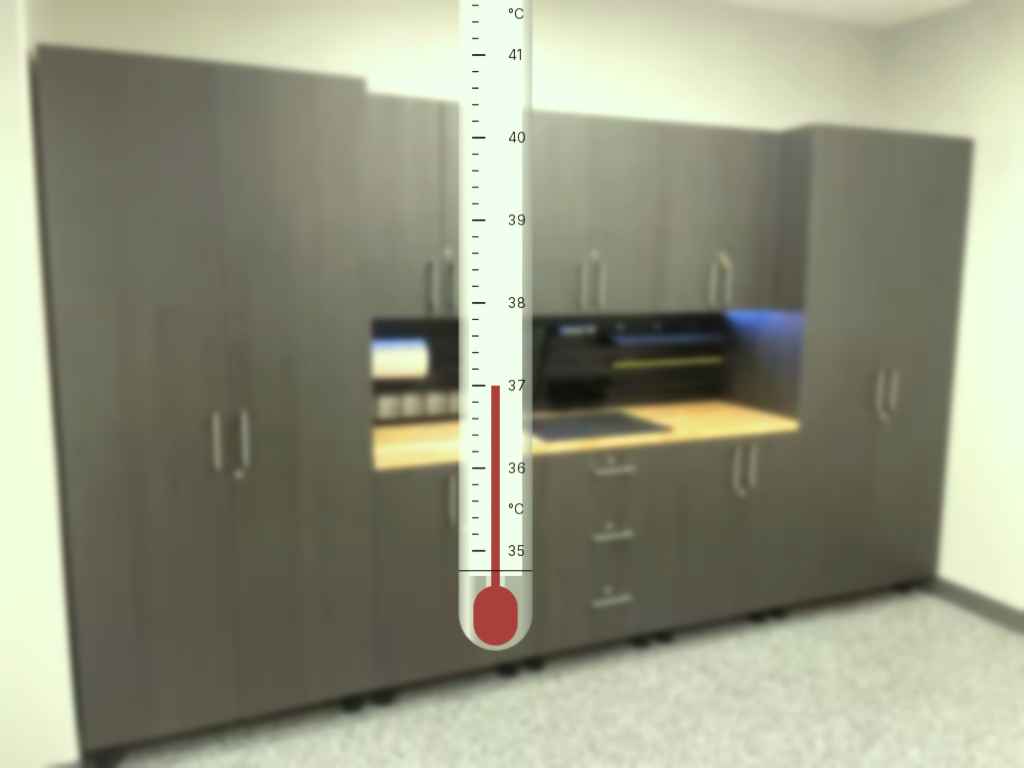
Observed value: 37; °C
